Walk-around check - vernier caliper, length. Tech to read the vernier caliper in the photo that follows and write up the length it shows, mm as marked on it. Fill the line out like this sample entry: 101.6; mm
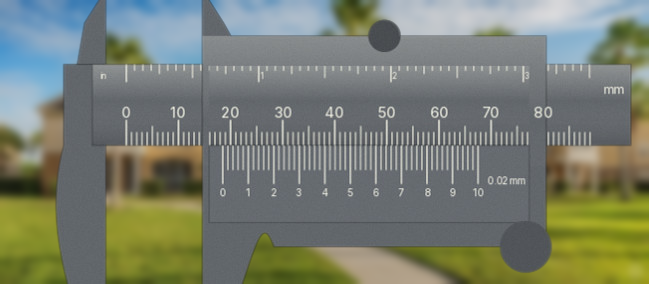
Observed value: 18.5; mm
